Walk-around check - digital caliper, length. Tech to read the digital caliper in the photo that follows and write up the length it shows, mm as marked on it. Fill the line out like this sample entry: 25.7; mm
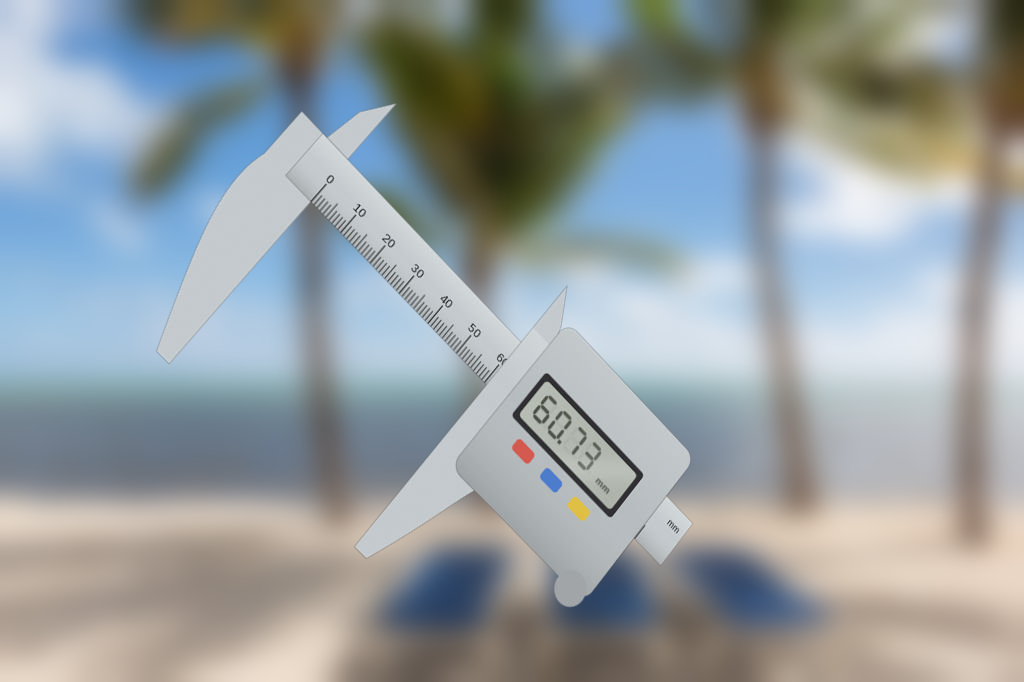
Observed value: 60.73; mm
